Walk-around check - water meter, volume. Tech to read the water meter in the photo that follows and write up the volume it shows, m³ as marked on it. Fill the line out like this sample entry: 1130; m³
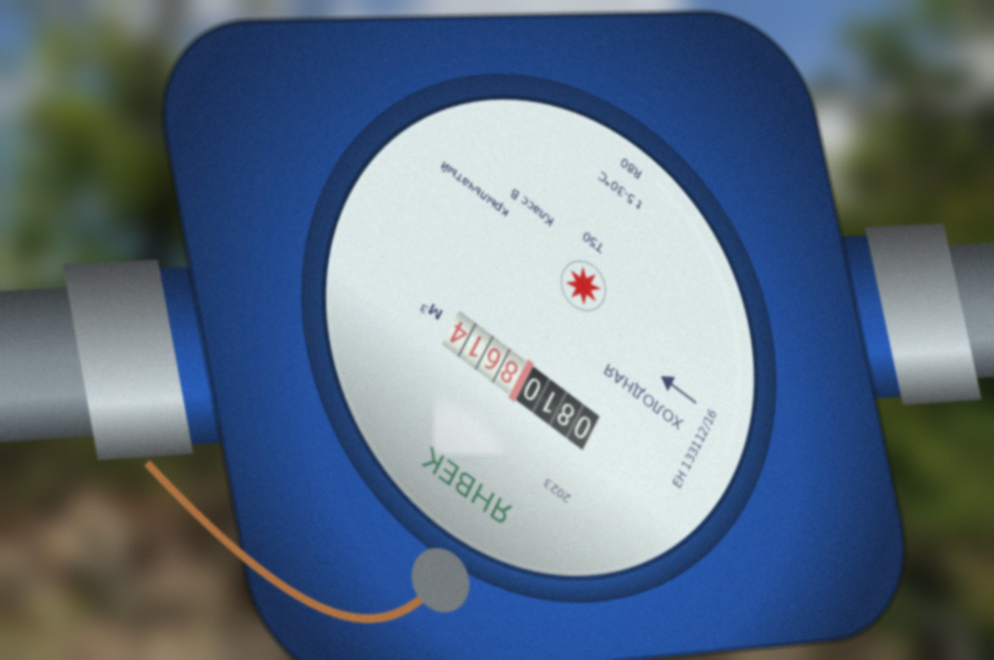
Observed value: 810.8614; m³
